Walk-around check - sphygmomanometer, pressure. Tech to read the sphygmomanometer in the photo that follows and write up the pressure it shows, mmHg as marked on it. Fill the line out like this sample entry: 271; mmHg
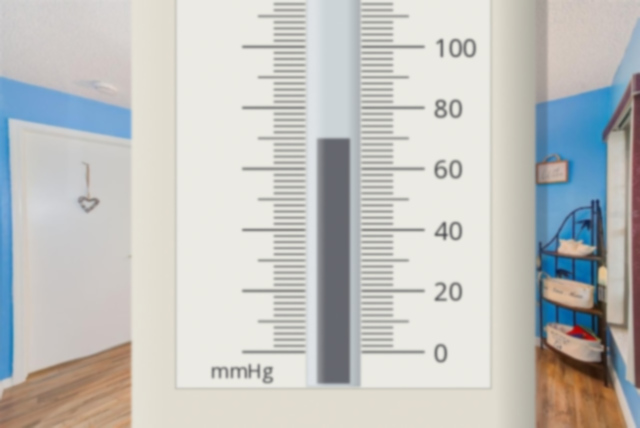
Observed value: 70; mmHg
